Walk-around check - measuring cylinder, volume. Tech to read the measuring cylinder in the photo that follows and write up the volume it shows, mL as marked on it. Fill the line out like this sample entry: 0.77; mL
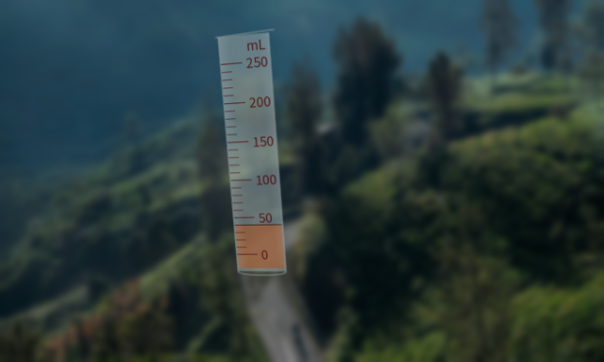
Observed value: 40; mL
